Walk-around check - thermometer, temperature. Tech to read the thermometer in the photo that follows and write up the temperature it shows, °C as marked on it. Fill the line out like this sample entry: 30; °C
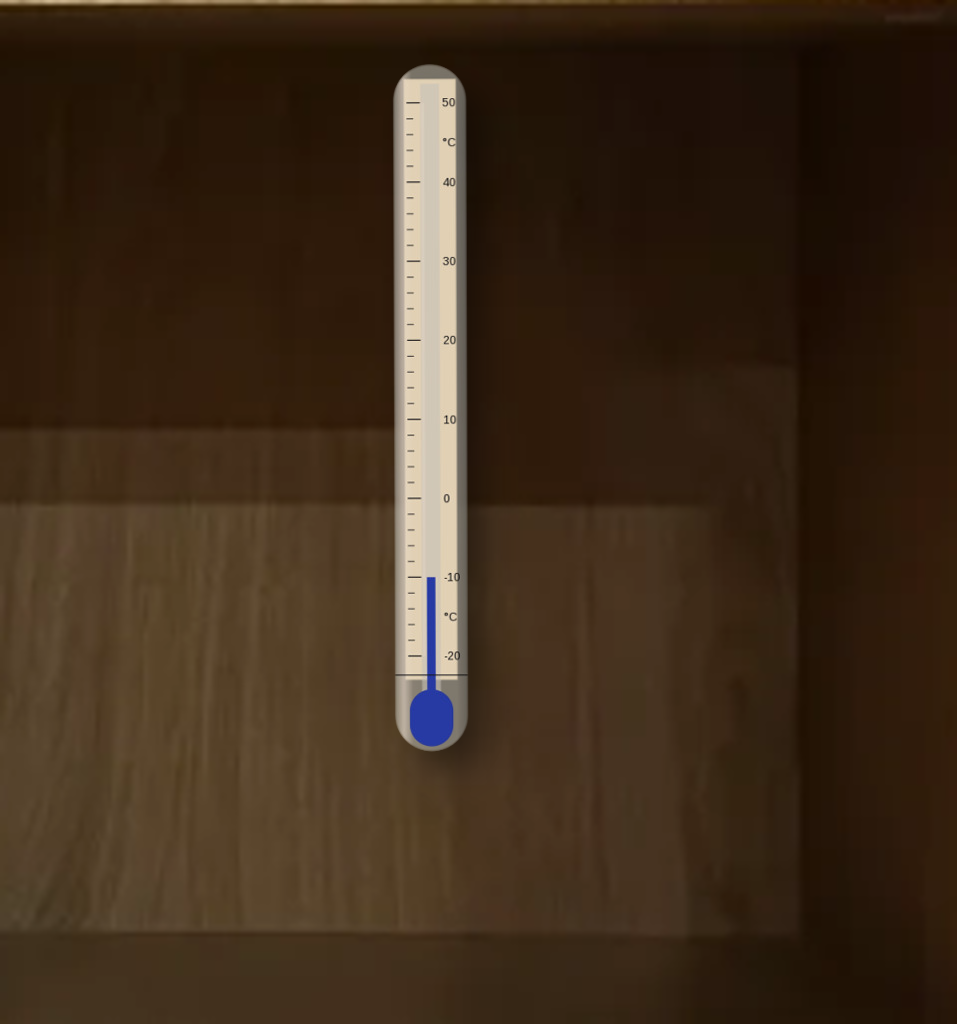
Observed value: -10; °C
